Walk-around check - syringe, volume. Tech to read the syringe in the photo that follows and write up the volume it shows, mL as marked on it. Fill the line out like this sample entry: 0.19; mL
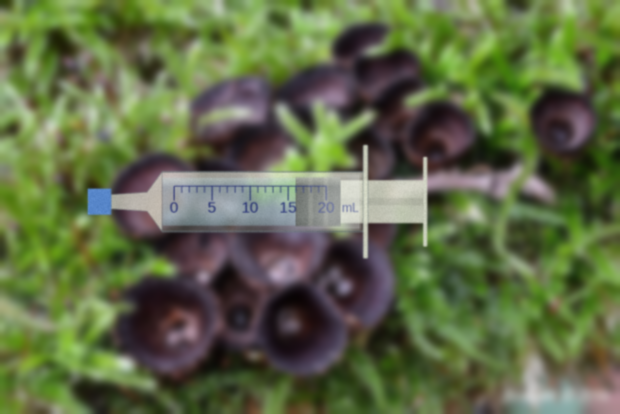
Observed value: 16; mL
